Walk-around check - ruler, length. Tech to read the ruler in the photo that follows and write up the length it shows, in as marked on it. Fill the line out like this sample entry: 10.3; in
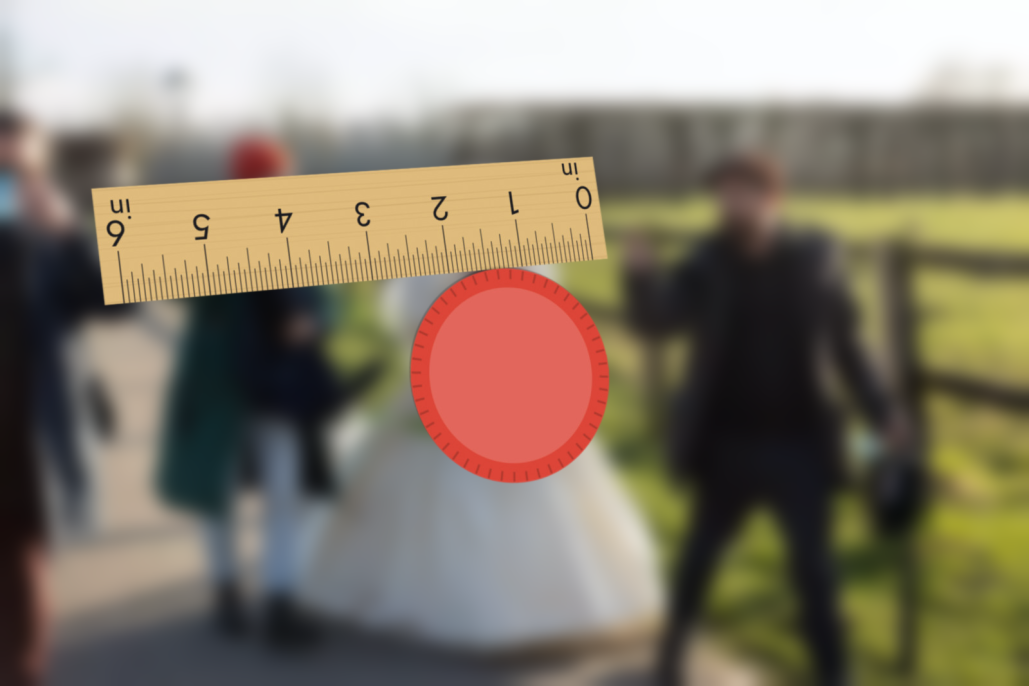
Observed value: 2.6875; in
